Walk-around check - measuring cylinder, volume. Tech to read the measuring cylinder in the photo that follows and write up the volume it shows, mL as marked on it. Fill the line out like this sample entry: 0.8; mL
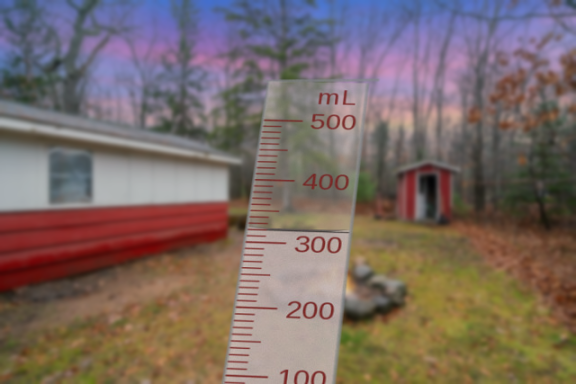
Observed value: 320; mL
